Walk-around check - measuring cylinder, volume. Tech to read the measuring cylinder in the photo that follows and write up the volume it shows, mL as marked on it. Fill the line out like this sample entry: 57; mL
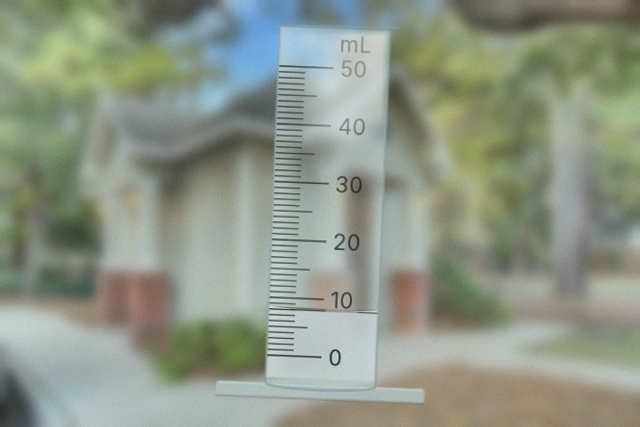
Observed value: 8; mL
